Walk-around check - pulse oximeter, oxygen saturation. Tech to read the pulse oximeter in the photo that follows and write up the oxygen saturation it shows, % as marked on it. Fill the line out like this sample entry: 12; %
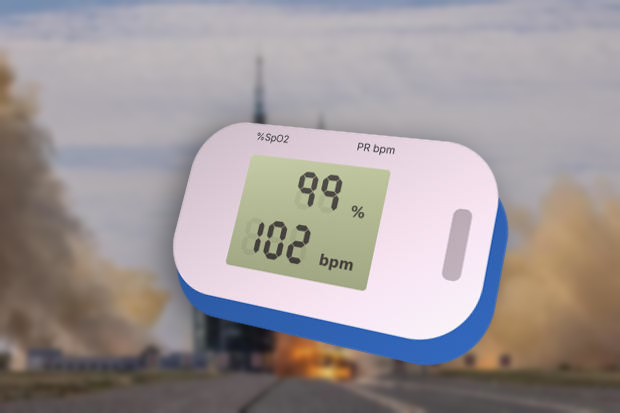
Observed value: 99; %
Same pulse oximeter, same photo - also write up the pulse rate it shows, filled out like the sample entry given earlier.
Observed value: 102; bpm
